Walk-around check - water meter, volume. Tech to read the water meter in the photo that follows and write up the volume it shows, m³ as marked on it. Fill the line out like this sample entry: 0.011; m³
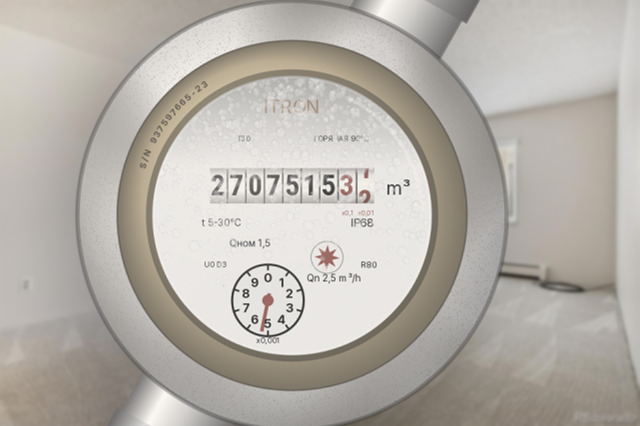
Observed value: 2707515.315; m³
